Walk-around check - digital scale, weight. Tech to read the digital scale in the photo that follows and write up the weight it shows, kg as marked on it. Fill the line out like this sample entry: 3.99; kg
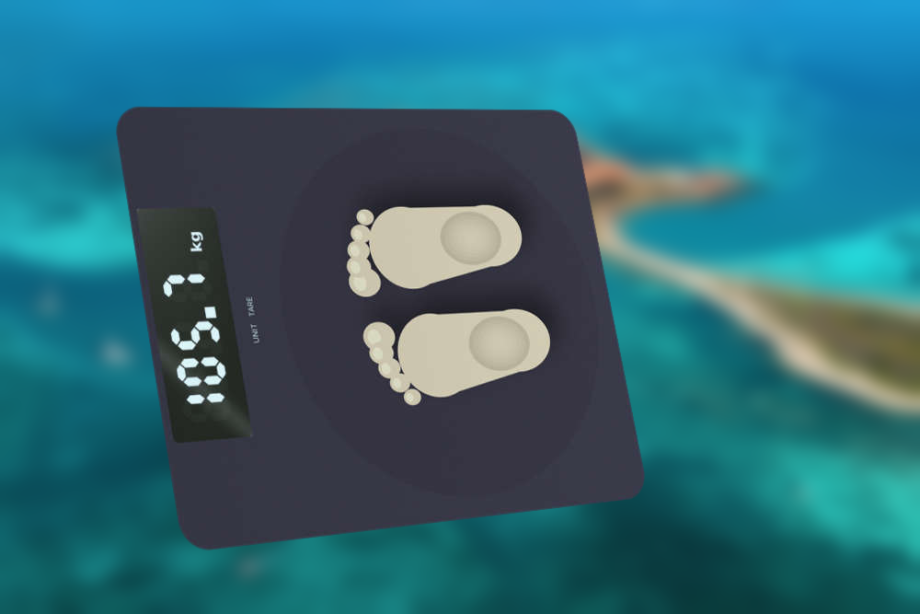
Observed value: 105.7; kg
